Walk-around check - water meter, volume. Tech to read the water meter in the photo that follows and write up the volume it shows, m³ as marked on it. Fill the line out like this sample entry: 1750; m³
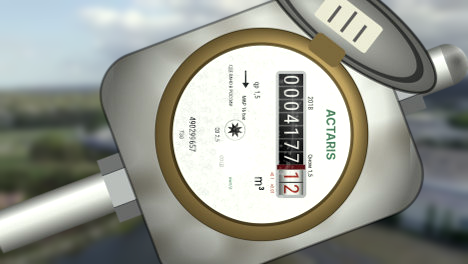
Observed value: 4177.12; m³
